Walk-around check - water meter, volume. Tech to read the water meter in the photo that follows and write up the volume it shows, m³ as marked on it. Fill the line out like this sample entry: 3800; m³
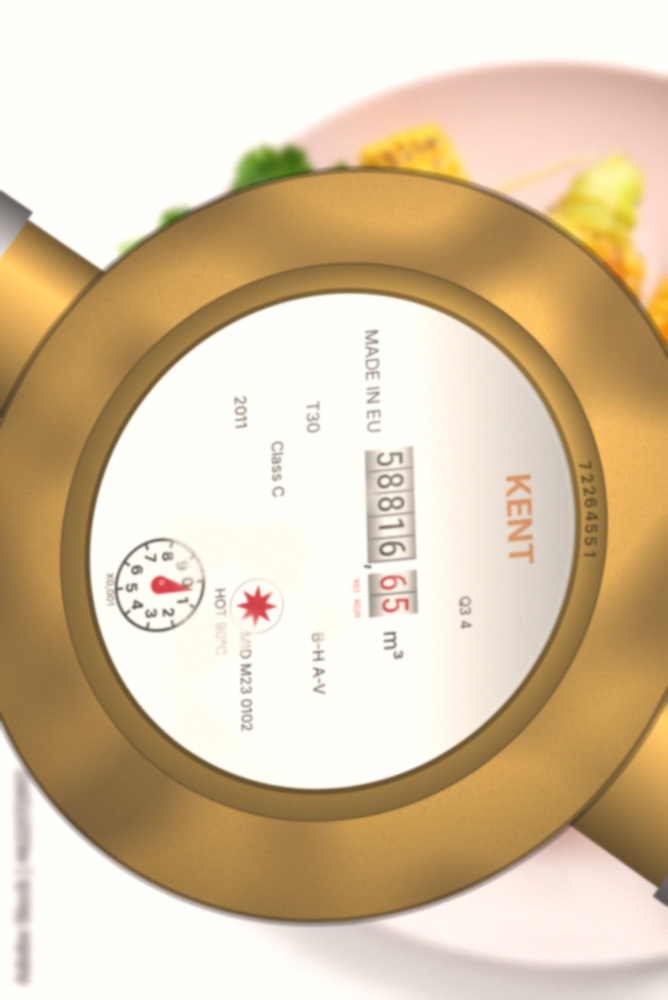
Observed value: 58816.650; m³
